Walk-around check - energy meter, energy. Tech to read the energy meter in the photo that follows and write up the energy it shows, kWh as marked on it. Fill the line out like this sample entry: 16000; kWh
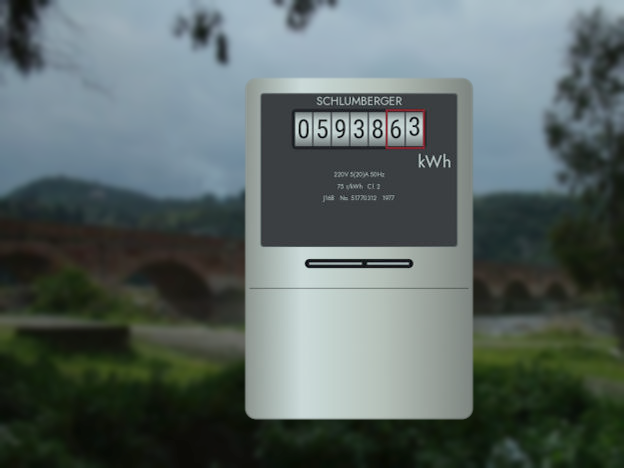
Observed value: 5938.63; kWh
